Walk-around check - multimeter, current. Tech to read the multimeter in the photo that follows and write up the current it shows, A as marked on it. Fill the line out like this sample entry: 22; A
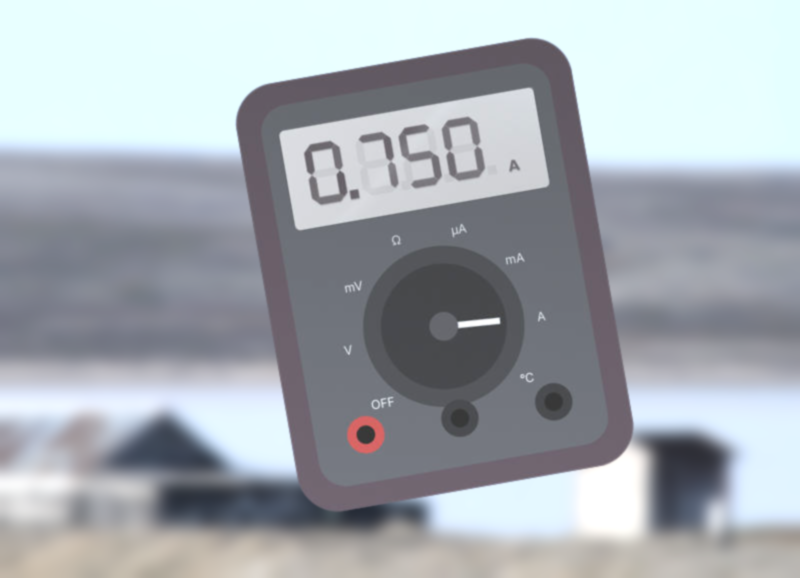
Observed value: 0.750; A
